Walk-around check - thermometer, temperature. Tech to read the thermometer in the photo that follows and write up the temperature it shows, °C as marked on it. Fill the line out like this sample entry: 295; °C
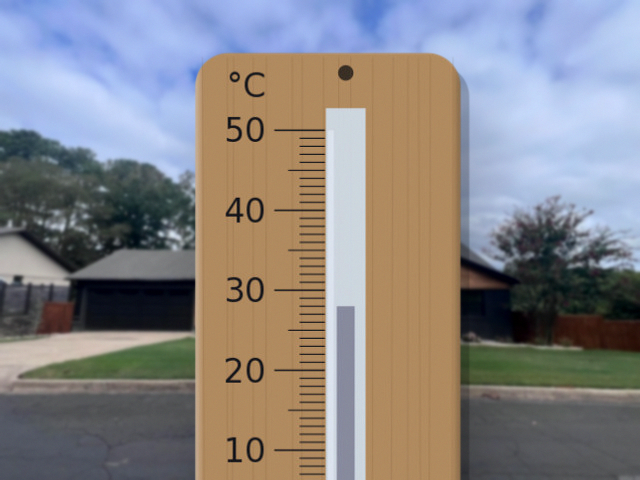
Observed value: 28; °C
